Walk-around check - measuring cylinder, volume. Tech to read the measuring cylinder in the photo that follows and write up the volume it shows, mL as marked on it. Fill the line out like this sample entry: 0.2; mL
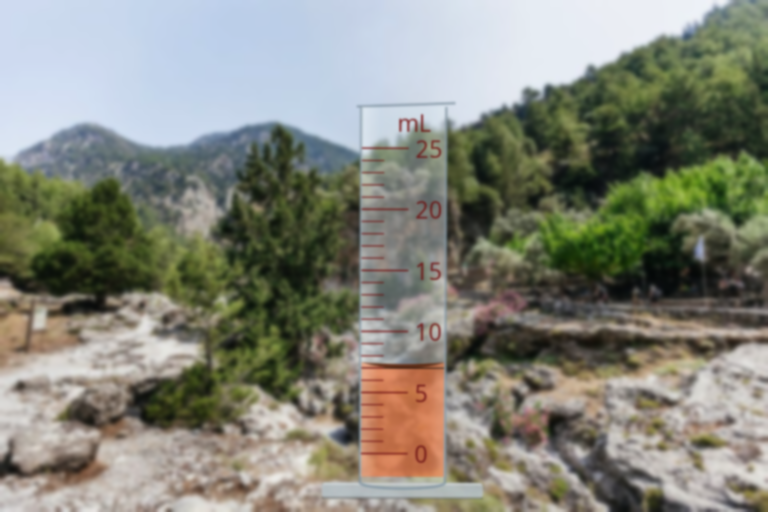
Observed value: 7; mL
